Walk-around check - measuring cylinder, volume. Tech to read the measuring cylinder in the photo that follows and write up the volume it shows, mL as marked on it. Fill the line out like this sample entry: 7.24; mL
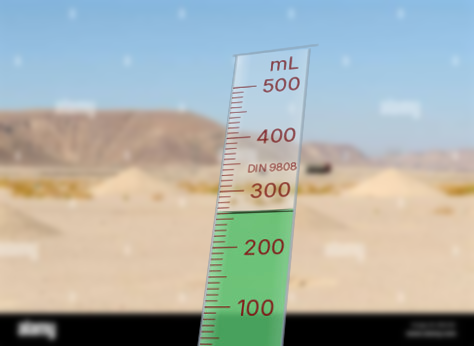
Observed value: 260; mL
